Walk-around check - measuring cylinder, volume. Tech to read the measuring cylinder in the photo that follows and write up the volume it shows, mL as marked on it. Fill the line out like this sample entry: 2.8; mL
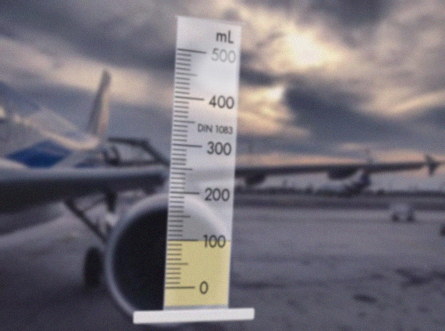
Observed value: 100; mL
